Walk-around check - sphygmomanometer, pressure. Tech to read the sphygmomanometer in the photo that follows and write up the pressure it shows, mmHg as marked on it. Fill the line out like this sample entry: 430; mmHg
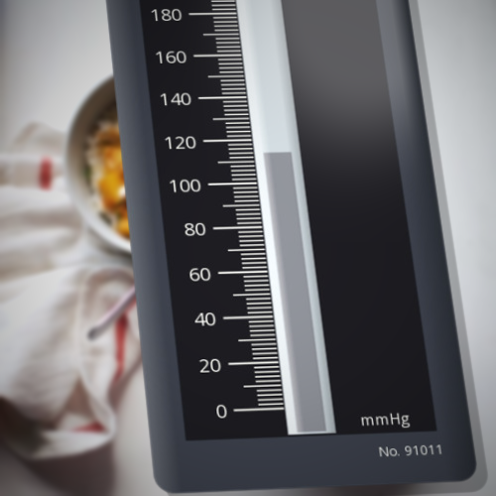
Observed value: 114; mmHg
